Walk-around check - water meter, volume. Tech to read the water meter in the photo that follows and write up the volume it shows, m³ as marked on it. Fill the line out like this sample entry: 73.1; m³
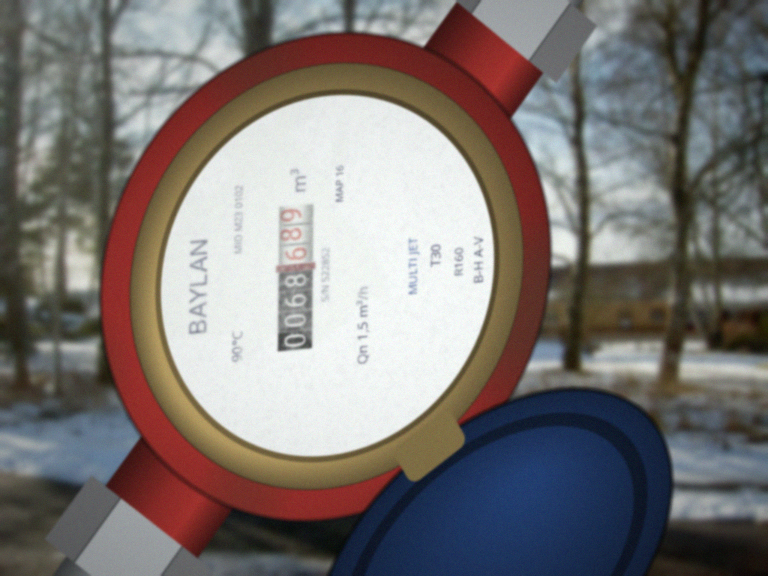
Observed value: 68.689; m³
